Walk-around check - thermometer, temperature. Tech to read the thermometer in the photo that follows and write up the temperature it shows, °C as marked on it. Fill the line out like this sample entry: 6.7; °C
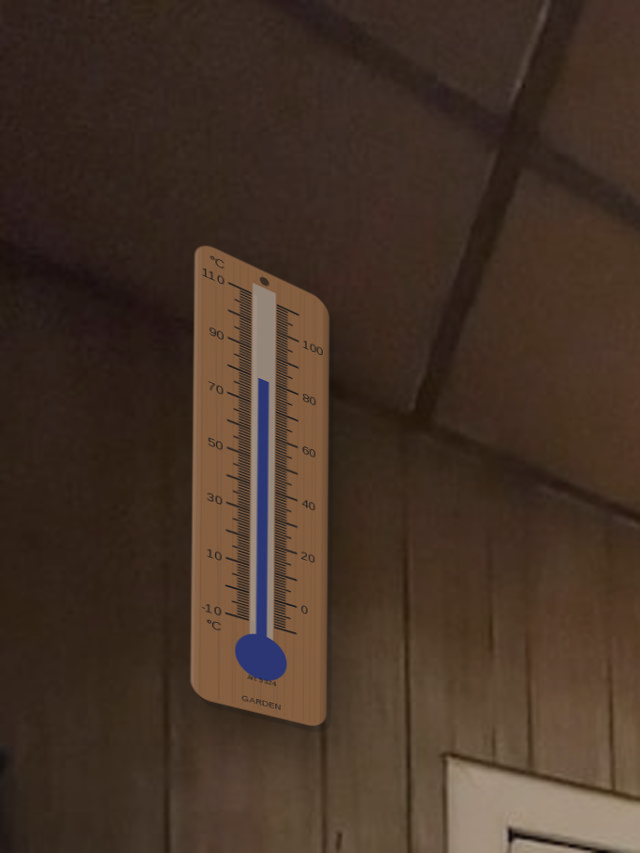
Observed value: 80; °C
